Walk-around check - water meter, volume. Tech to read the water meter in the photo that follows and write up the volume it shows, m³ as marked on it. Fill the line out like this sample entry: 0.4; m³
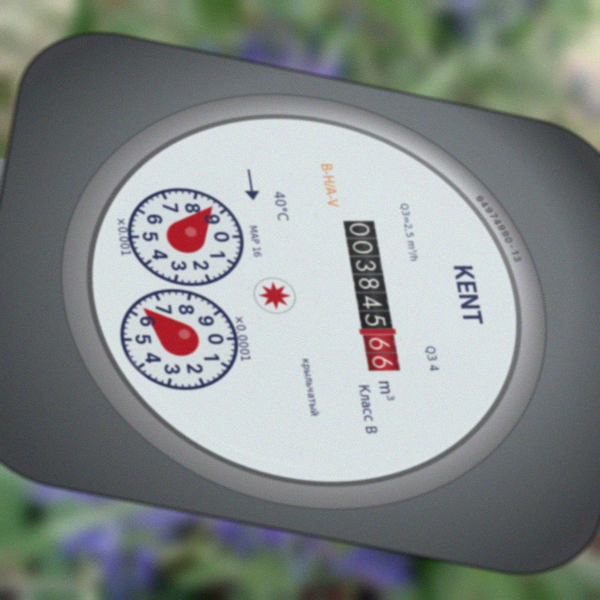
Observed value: 3845.6686; m³
